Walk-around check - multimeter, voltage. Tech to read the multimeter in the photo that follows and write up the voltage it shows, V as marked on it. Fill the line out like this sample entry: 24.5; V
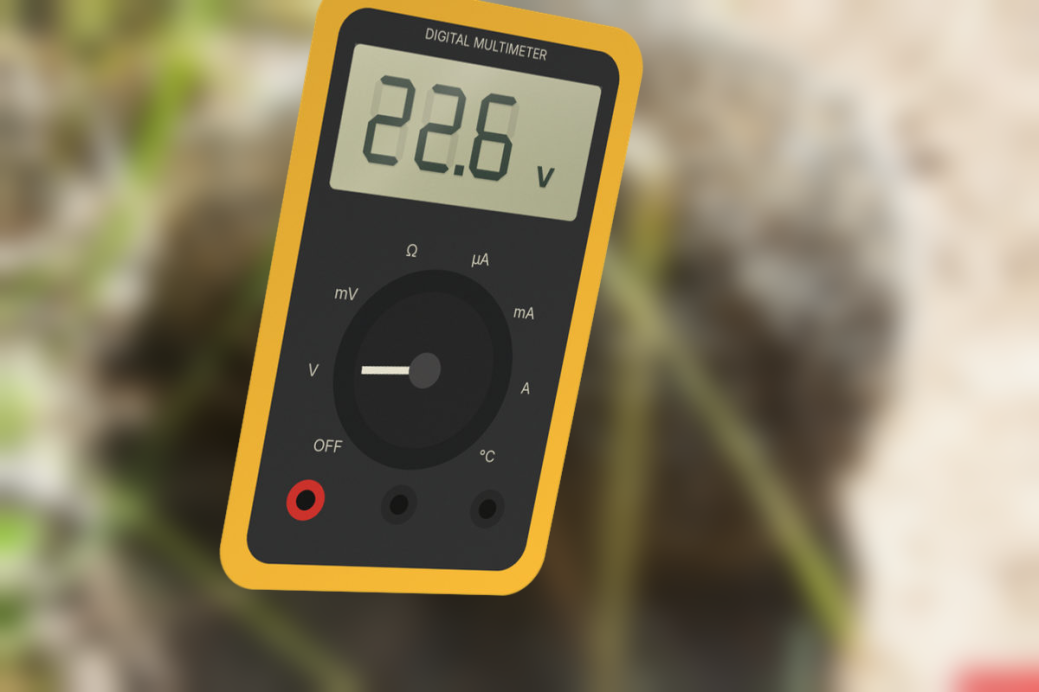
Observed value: 22.6; V
